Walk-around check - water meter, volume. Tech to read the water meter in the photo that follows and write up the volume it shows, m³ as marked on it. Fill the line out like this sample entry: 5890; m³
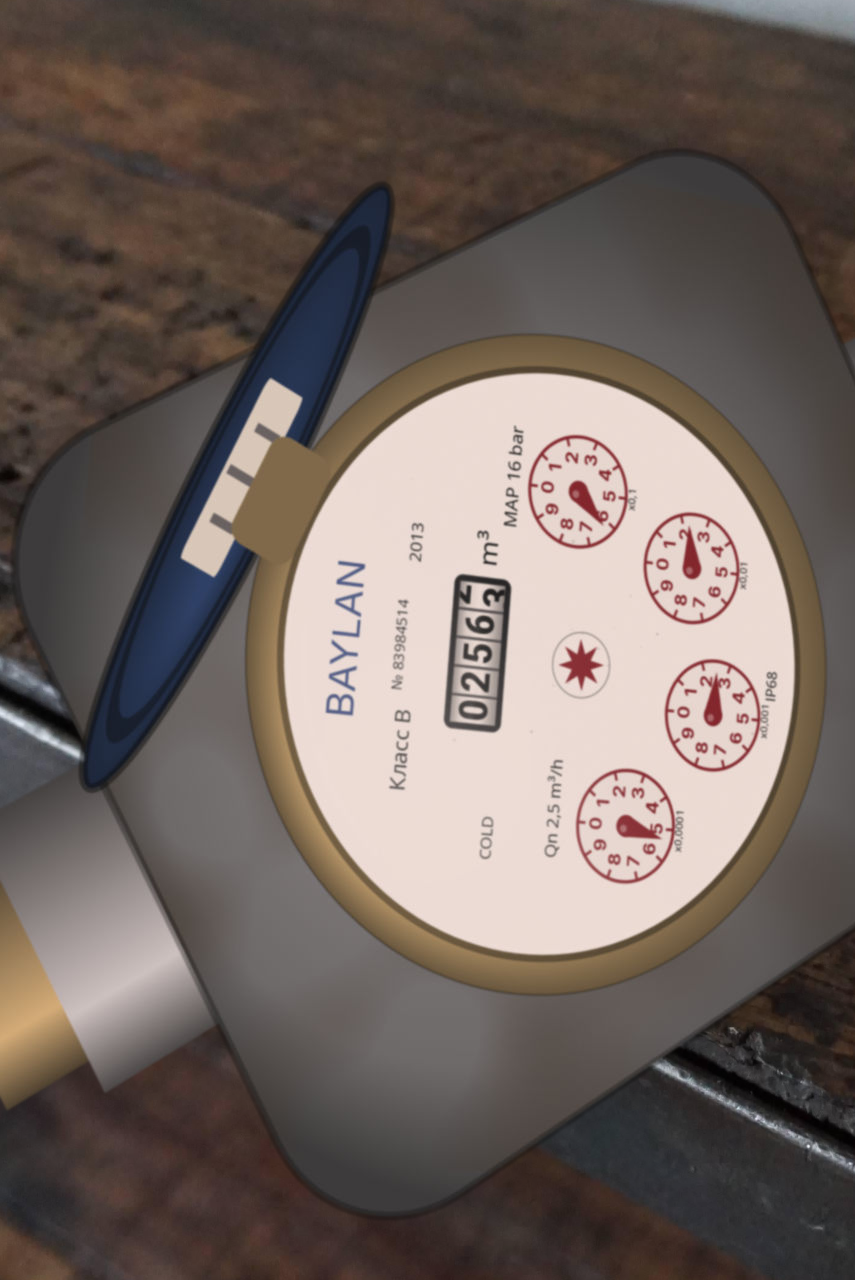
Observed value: 2562.6225; m³
